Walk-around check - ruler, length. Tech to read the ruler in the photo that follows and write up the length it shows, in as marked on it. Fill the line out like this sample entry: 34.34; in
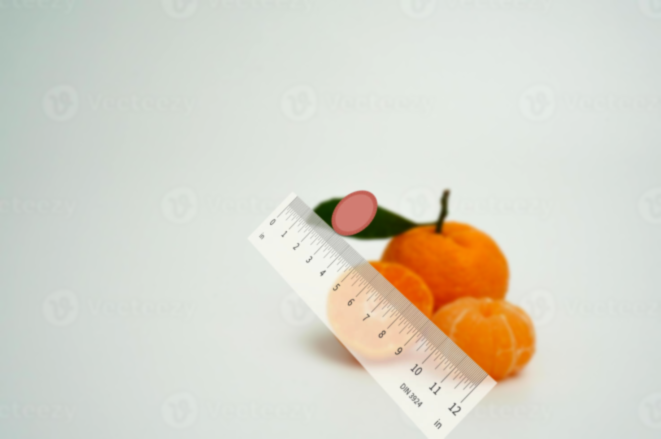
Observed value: 2; in
